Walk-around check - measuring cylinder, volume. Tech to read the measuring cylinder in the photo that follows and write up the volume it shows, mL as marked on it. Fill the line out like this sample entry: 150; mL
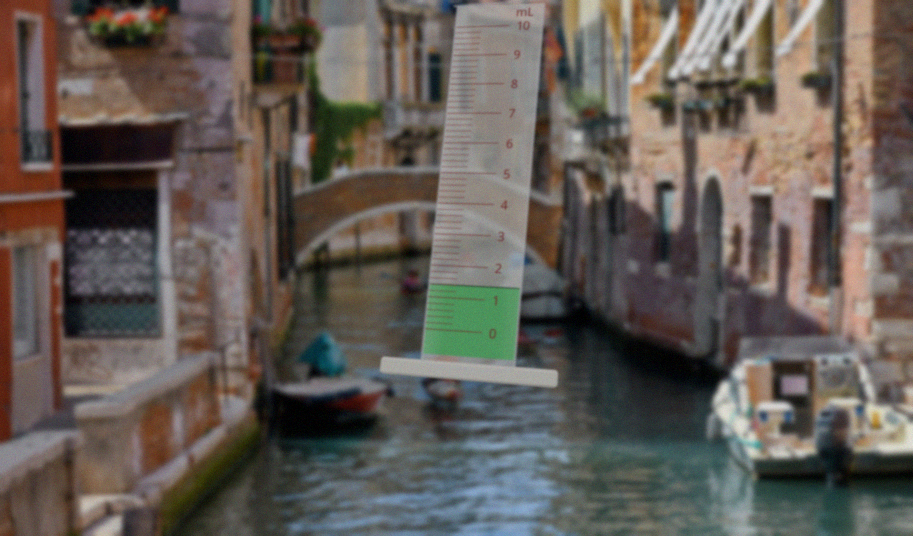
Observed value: 1.4; mL
